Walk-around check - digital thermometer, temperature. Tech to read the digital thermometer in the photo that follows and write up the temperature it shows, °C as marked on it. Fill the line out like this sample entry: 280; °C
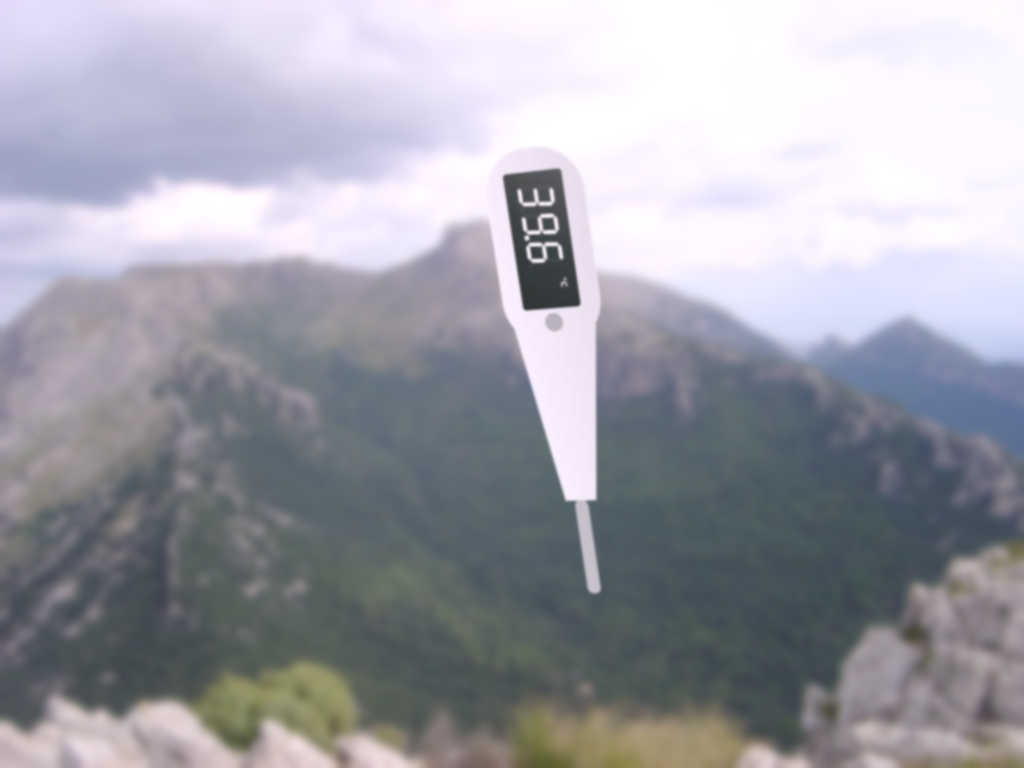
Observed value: 39.6; °C
